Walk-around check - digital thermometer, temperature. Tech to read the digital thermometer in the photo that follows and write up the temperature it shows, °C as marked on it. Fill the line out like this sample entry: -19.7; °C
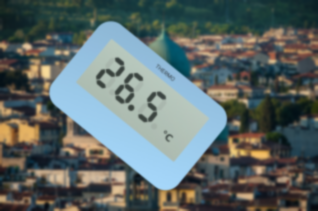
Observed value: 26.5; °C
